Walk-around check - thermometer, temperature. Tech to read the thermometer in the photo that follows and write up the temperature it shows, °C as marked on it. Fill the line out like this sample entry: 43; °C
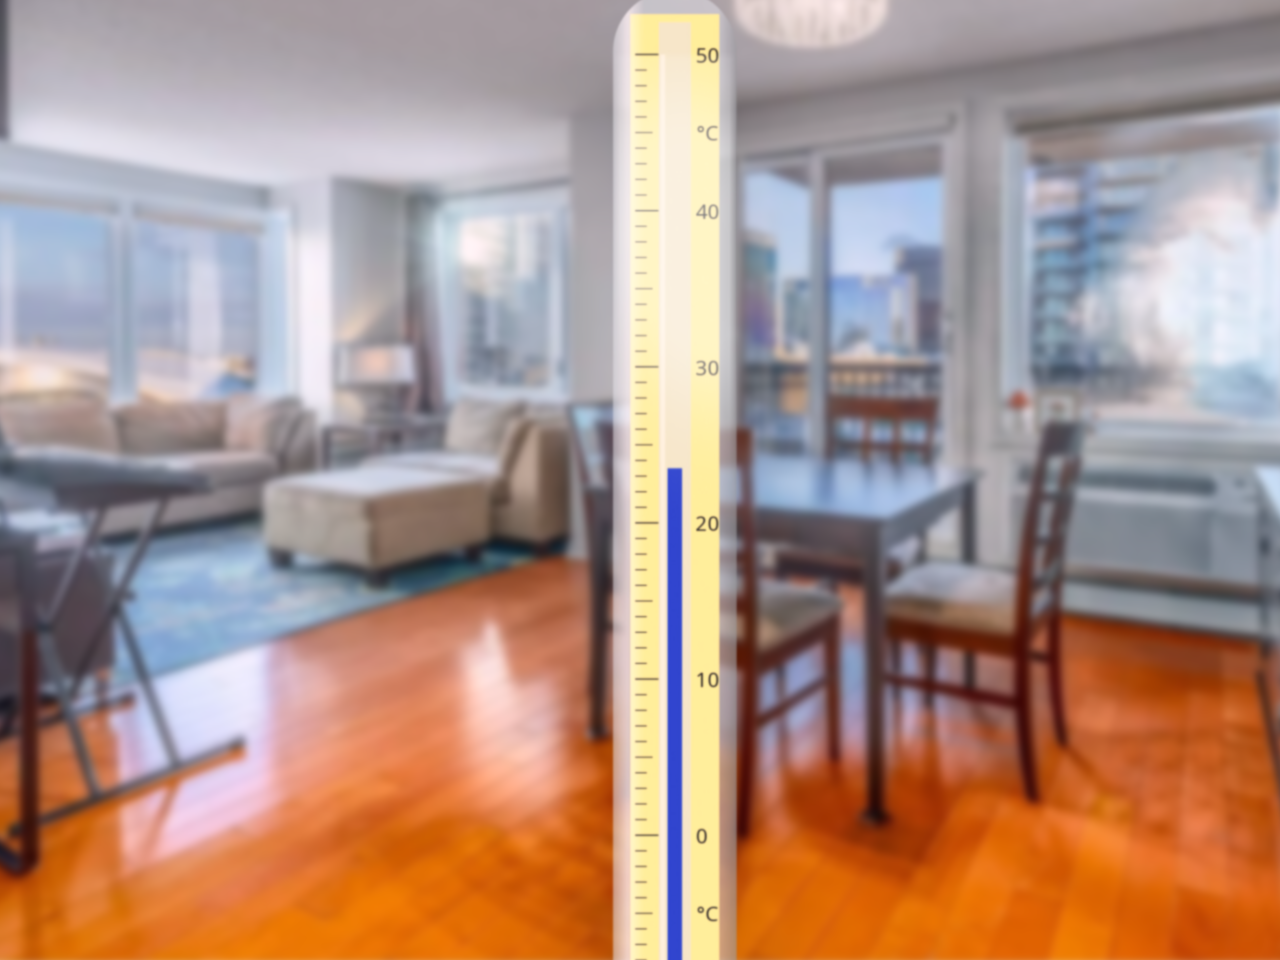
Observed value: 23.5; °C
